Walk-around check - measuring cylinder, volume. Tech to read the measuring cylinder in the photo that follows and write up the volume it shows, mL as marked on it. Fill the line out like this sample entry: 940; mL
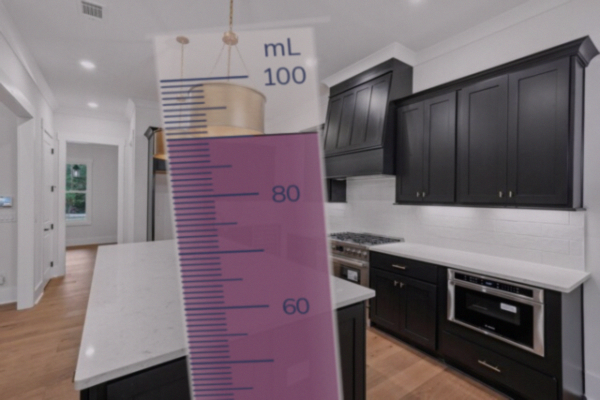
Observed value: 90; mL
